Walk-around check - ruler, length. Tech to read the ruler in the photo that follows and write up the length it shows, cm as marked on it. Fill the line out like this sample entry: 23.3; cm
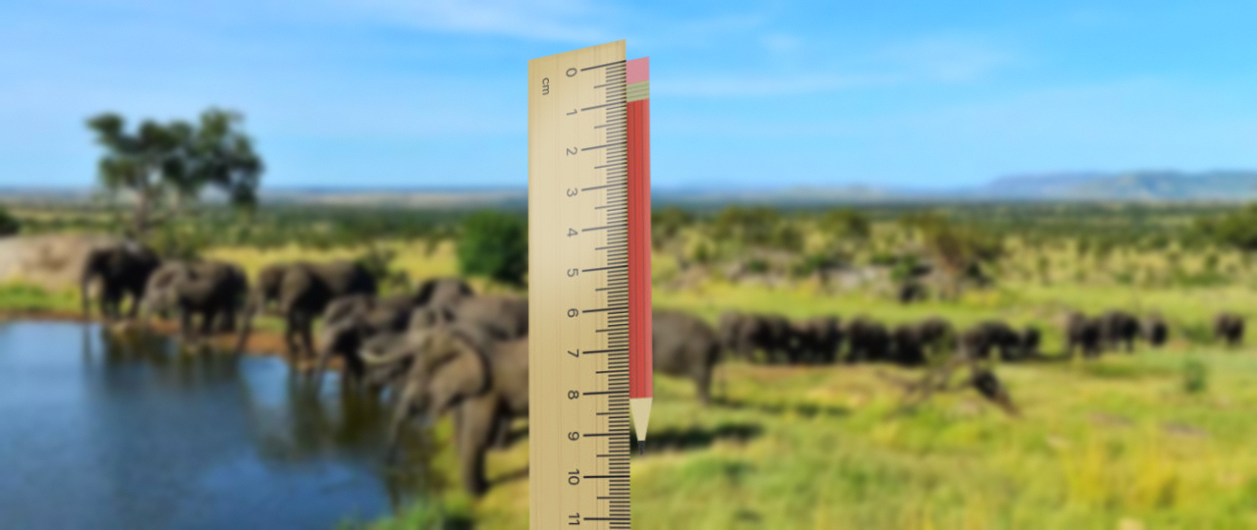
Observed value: 9.5; cm
